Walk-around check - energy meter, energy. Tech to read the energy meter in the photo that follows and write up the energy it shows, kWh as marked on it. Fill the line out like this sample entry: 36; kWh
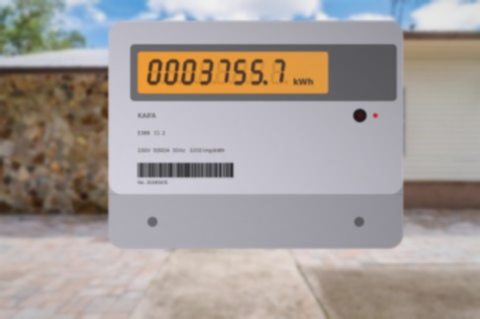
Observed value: 3755.7; kWh
